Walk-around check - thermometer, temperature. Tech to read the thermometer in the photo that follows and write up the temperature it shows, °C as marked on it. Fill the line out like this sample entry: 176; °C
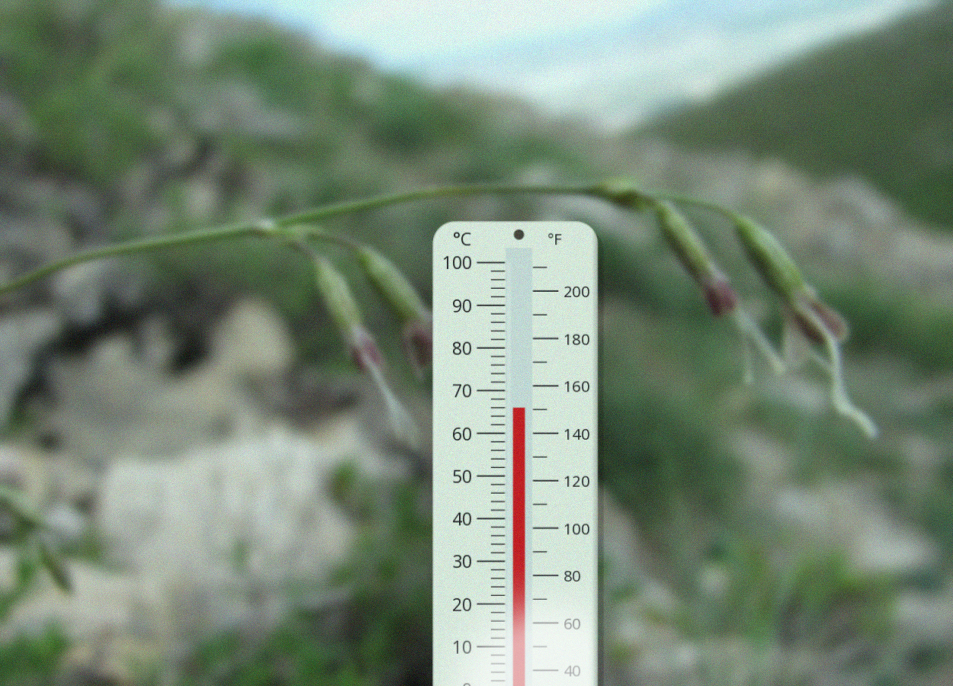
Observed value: 66; °C
